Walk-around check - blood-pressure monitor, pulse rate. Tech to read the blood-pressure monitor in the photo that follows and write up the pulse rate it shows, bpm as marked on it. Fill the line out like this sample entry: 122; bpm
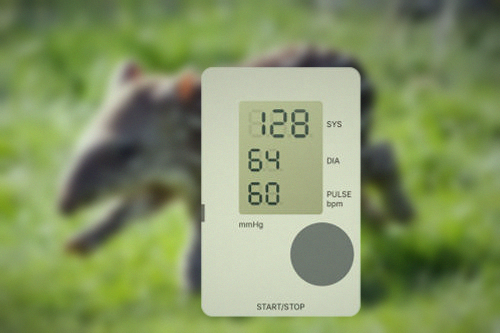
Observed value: 60; bpm
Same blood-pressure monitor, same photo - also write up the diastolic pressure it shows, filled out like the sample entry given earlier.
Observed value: 64; mmHg
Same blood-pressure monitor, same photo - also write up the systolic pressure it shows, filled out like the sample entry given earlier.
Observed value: 128; mmHg
